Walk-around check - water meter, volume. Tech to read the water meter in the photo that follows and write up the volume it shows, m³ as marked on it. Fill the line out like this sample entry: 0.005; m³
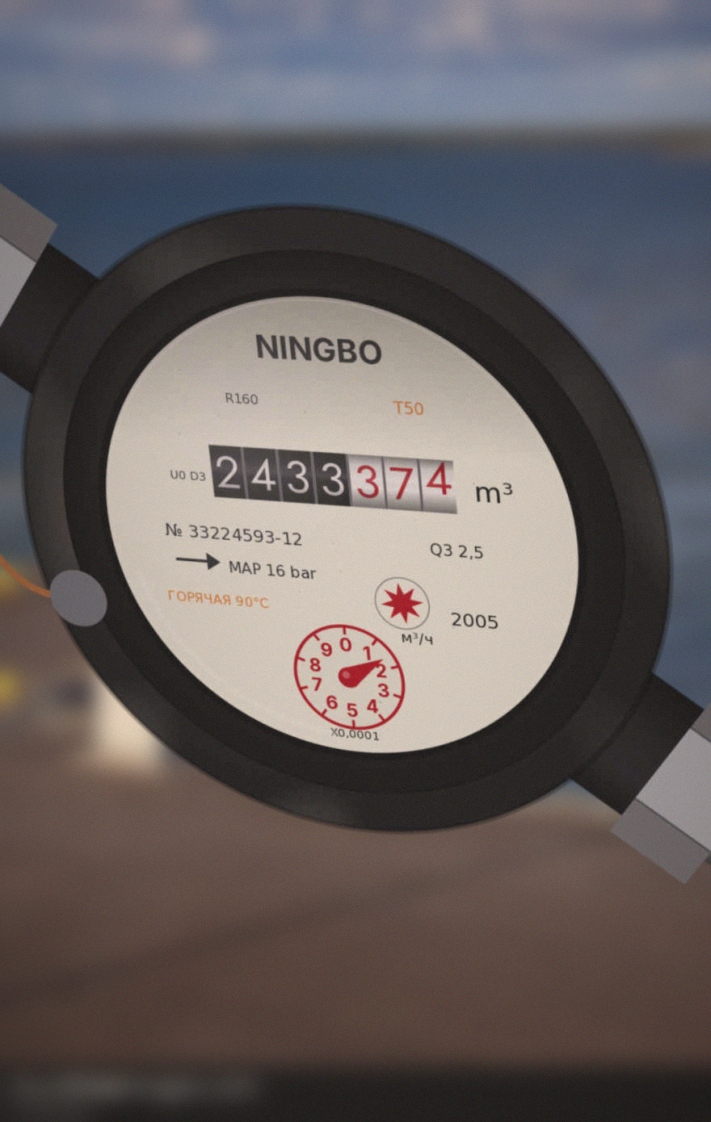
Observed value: 2433.3741; m³
